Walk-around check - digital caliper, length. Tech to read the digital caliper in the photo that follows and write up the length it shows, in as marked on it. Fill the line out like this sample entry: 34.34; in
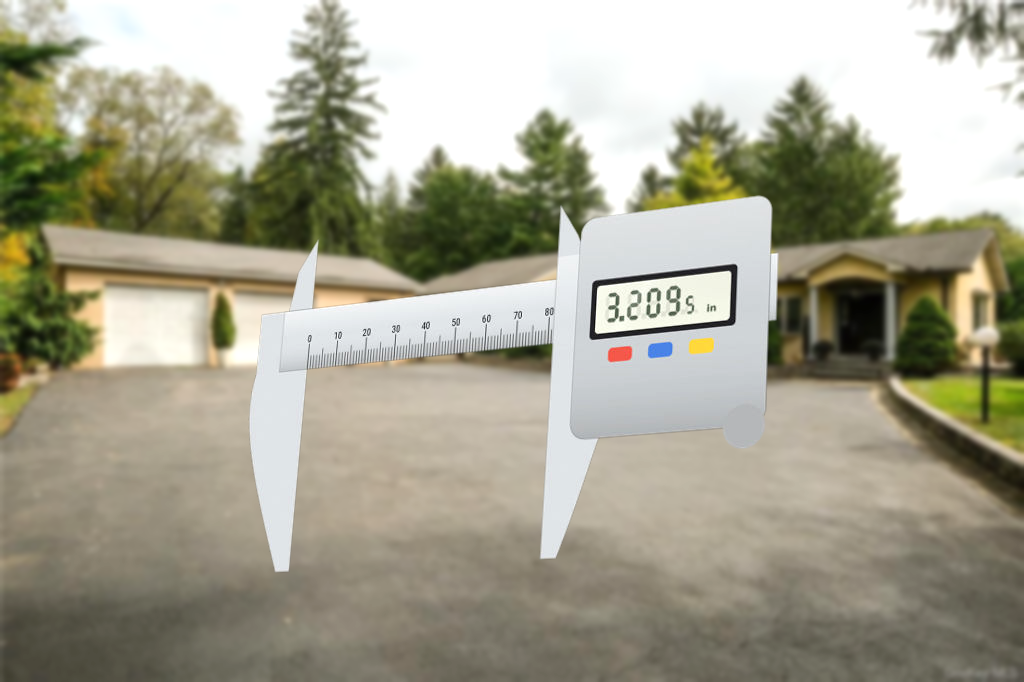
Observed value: 3.2095; in
